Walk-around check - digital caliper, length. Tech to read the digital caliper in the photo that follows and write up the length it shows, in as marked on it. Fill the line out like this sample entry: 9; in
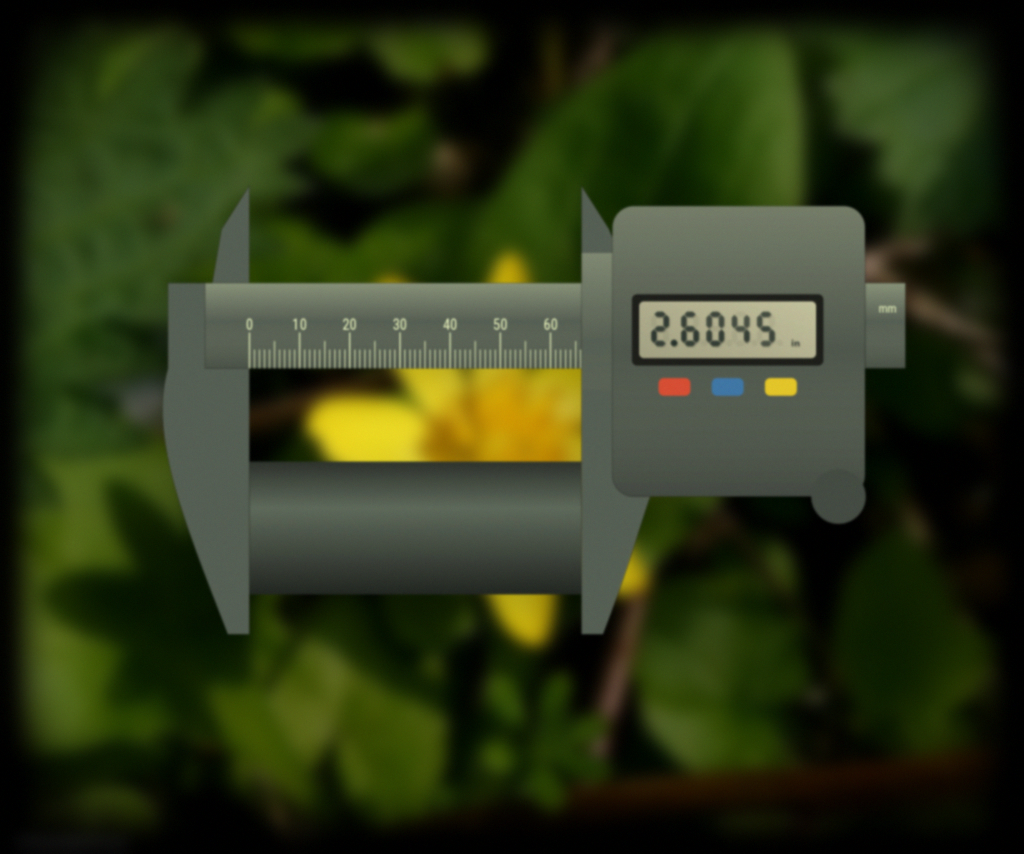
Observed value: 2.6045; in
